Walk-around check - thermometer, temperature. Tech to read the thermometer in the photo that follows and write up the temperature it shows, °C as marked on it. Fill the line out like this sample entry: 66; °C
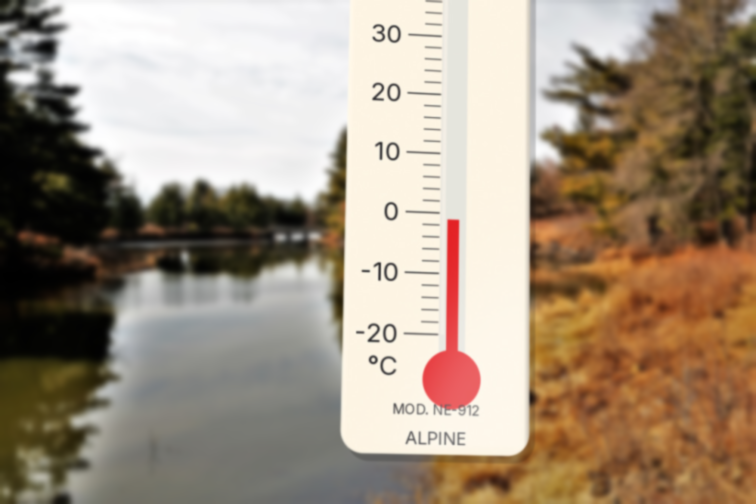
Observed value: -1; °C
